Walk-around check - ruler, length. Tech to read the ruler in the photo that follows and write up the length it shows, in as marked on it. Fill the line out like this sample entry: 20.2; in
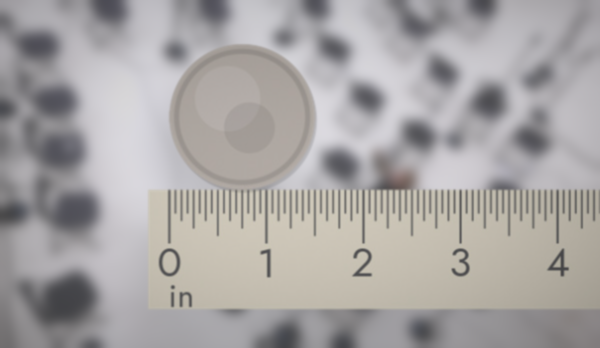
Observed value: 1.5; in
